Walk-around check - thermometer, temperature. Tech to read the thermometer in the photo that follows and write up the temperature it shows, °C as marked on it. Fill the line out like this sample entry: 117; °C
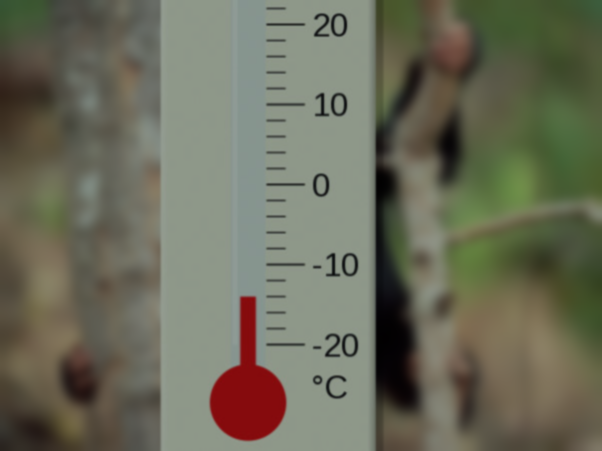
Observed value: -14; °C
